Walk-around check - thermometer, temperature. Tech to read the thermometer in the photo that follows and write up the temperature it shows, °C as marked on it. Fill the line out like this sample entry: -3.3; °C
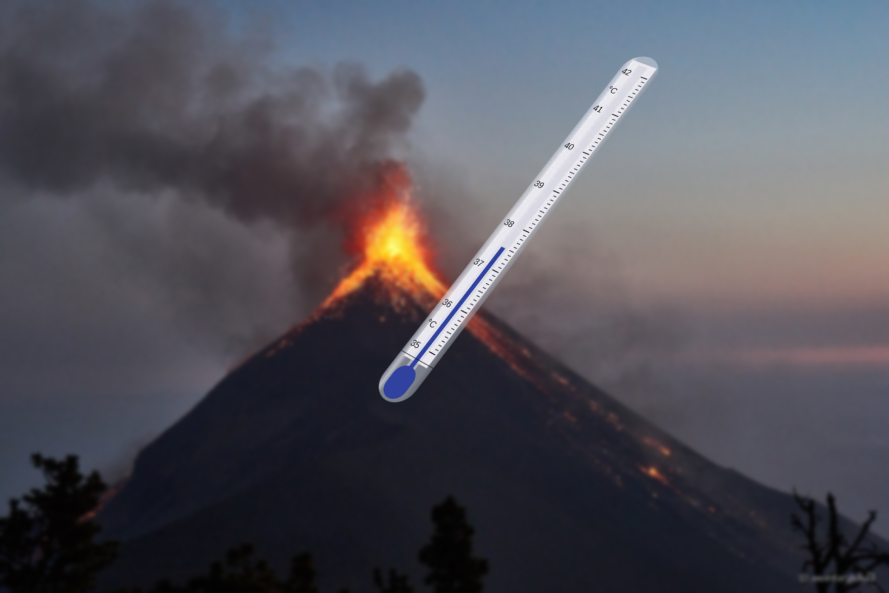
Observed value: 37.5; °C
